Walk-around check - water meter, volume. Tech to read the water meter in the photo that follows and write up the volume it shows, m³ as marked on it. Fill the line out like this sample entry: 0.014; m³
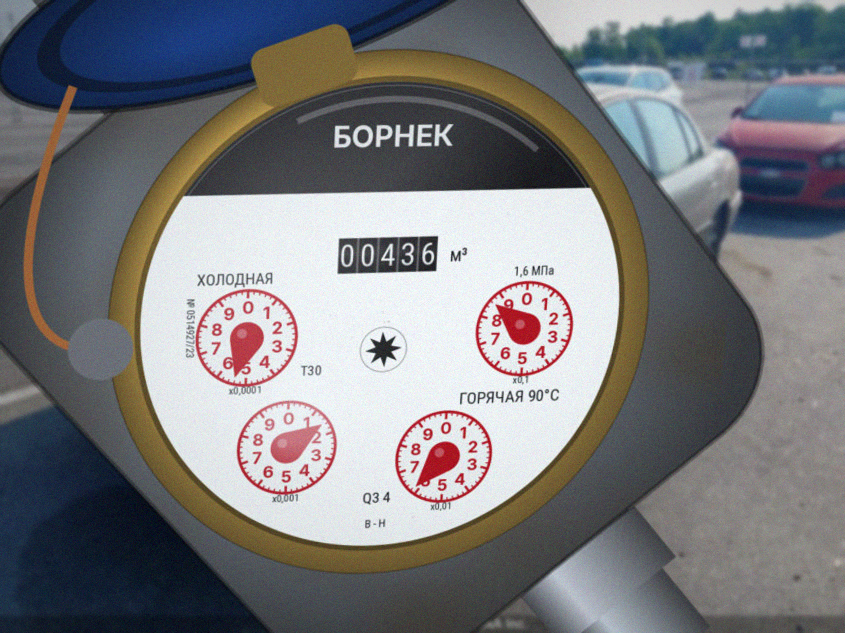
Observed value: 436.8615; m³
